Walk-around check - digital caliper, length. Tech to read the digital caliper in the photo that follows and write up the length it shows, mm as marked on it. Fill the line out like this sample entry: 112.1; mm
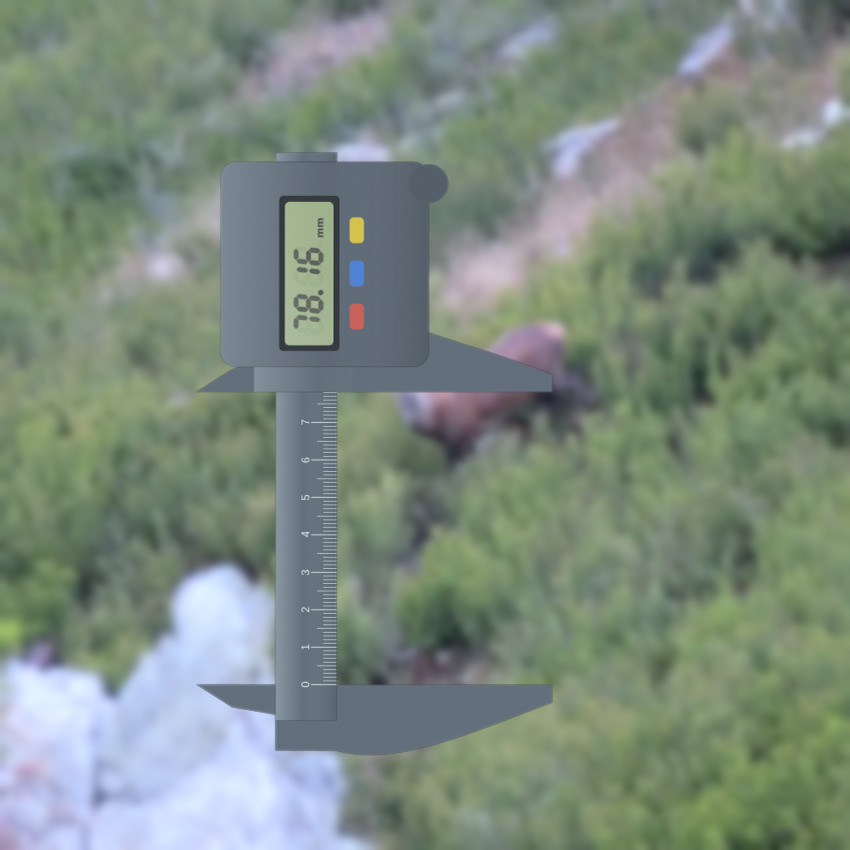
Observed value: 78.16; mm
